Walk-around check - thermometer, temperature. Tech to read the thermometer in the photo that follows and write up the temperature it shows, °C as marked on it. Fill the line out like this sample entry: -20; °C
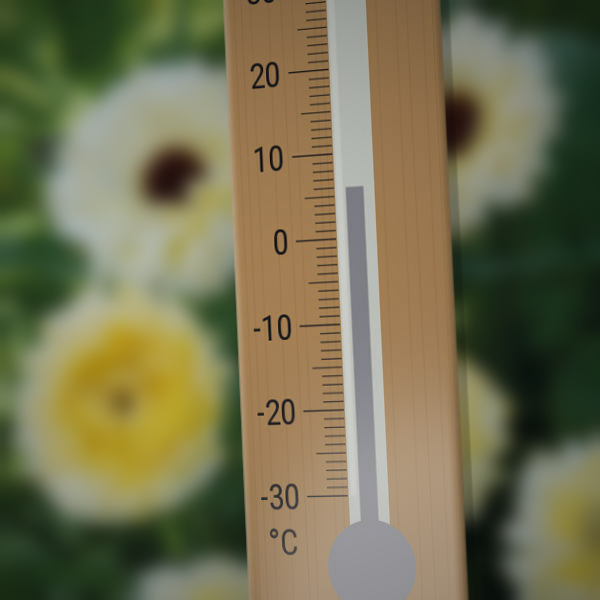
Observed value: 6; °C
